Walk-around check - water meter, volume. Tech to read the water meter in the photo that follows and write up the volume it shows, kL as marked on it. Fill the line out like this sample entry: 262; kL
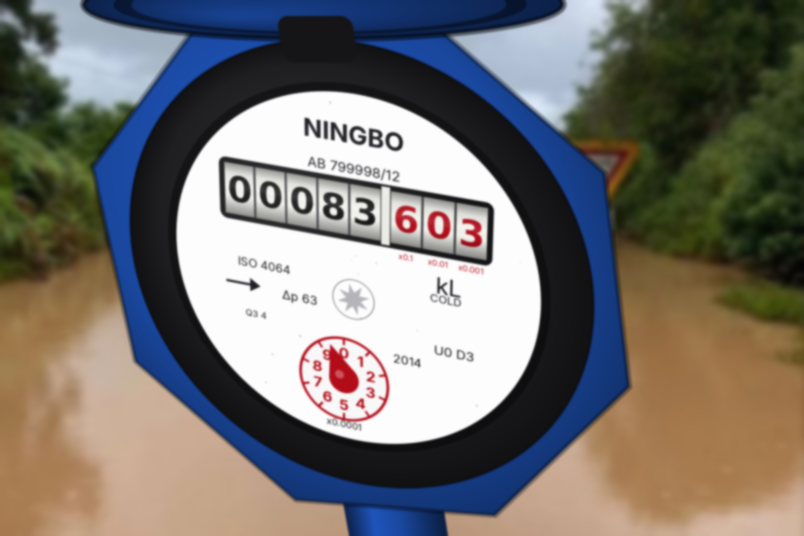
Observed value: 83.6029; kL
